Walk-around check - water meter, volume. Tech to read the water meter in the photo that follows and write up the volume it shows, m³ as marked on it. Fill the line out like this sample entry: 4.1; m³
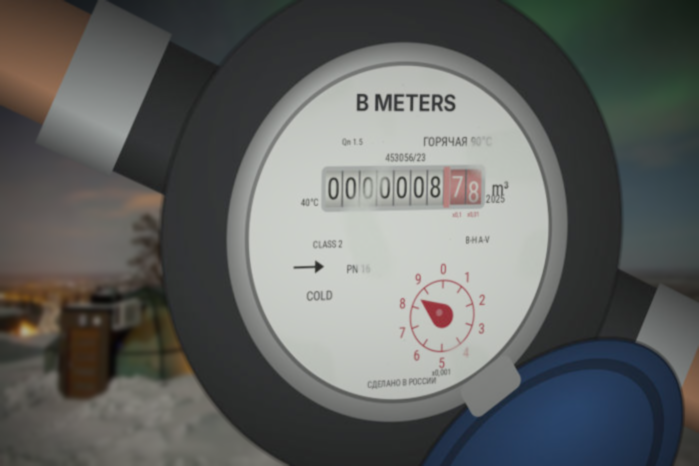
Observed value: 8.778; m³
